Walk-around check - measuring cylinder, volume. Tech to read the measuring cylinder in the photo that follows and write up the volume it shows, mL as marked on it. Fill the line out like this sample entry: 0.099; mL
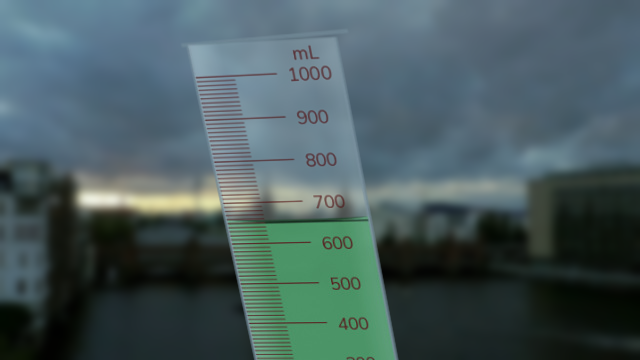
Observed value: 650; mL
